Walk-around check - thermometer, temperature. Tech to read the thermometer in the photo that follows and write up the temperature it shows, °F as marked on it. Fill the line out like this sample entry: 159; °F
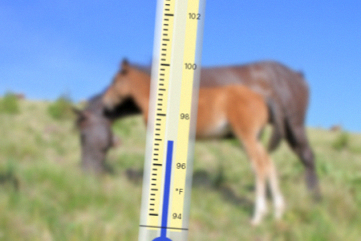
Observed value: 97; °F
